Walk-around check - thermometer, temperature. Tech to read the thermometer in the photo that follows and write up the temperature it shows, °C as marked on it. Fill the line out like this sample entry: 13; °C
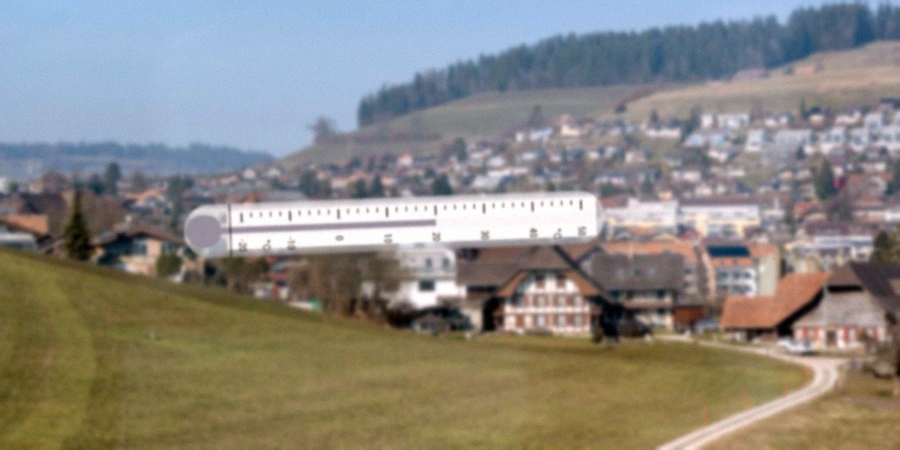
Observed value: 20; °C
